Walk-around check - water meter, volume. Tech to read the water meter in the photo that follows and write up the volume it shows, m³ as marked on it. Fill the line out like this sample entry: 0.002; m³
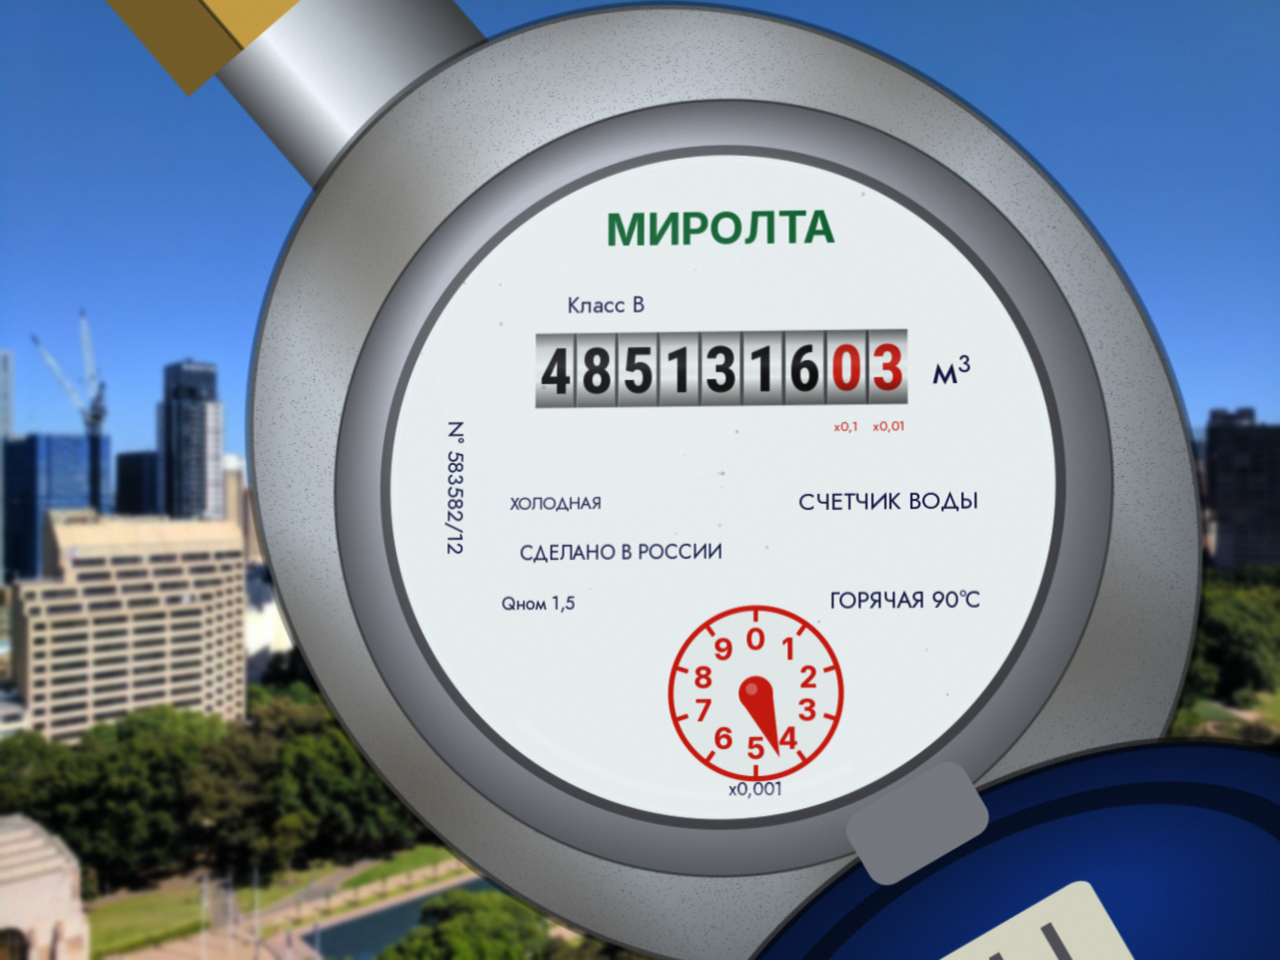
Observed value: 4851316.034; m³
